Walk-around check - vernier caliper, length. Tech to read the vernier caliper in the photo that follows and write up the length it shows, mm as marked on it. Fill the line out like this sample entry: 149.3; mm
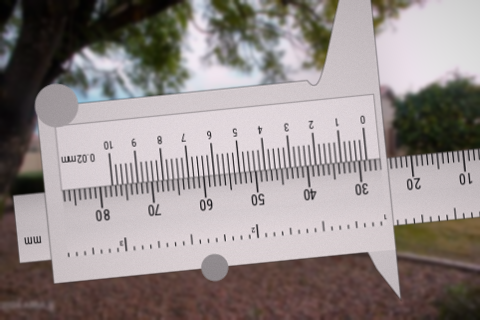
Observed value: 28.6; mm
